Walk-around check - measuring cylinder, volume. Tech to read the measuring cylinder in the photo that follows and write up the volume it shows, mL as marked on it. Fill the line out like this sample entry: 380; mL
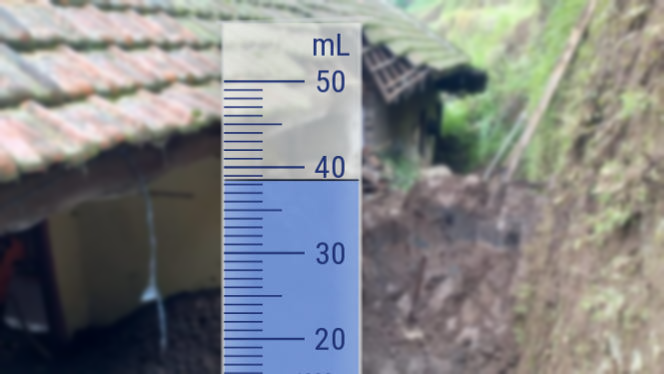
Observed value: 38.5; mL
